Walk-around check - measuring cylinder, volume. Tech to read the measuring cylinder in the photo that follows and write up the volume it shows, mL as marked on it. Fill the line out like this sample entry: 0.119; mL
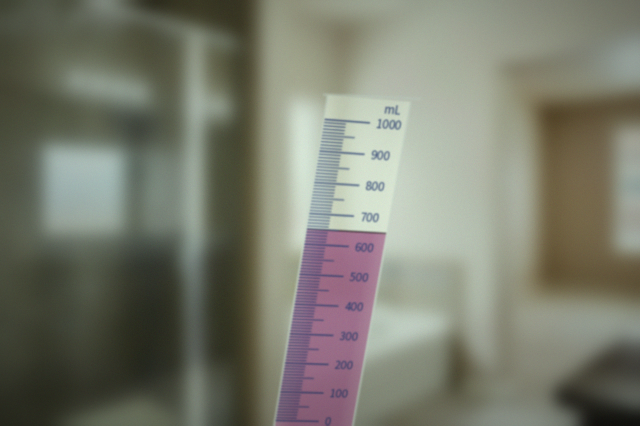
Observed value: 650; mL
